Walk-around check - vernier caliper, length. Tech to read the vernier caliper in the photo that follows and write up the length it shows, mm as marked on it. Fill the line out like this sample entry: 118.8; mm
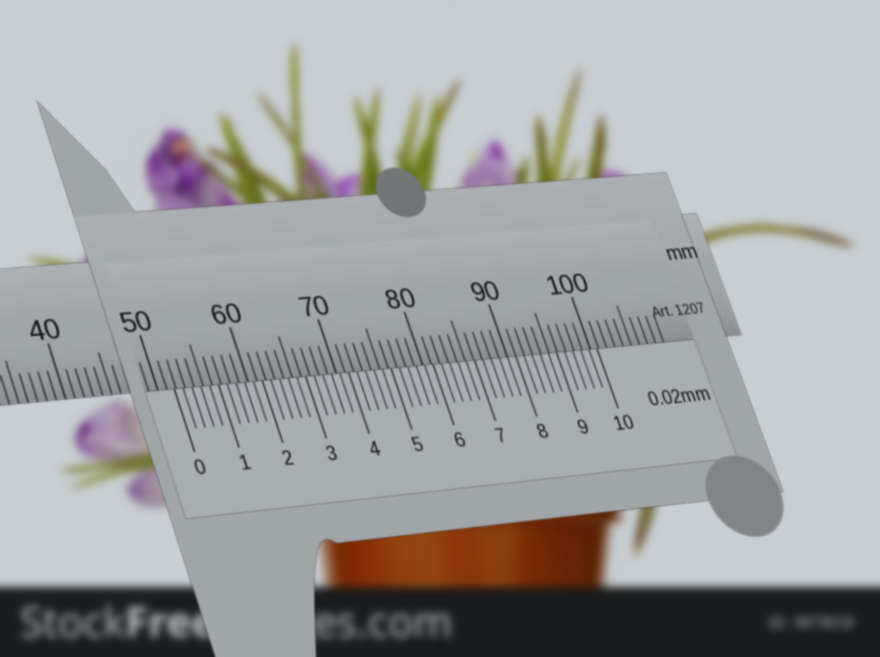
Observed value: 51.8; mm
